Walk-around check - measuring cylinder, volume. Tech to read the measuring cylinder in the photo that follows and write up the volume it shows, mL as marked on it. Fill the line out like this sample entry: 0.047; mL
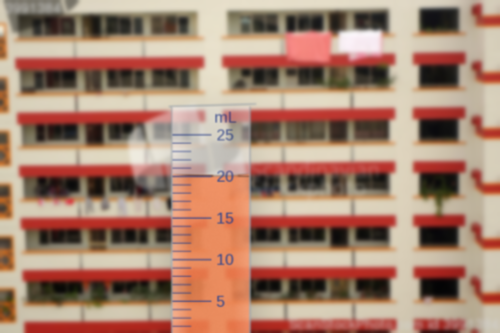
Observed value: 20; mL
